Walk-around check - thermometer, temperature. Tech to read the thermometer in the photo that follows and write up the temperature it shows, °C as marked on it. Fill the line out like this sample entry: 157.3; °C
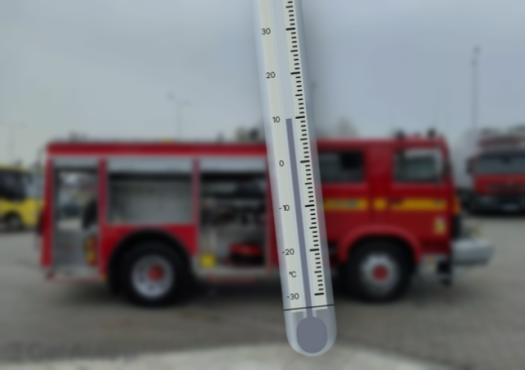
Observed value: 10; °C
